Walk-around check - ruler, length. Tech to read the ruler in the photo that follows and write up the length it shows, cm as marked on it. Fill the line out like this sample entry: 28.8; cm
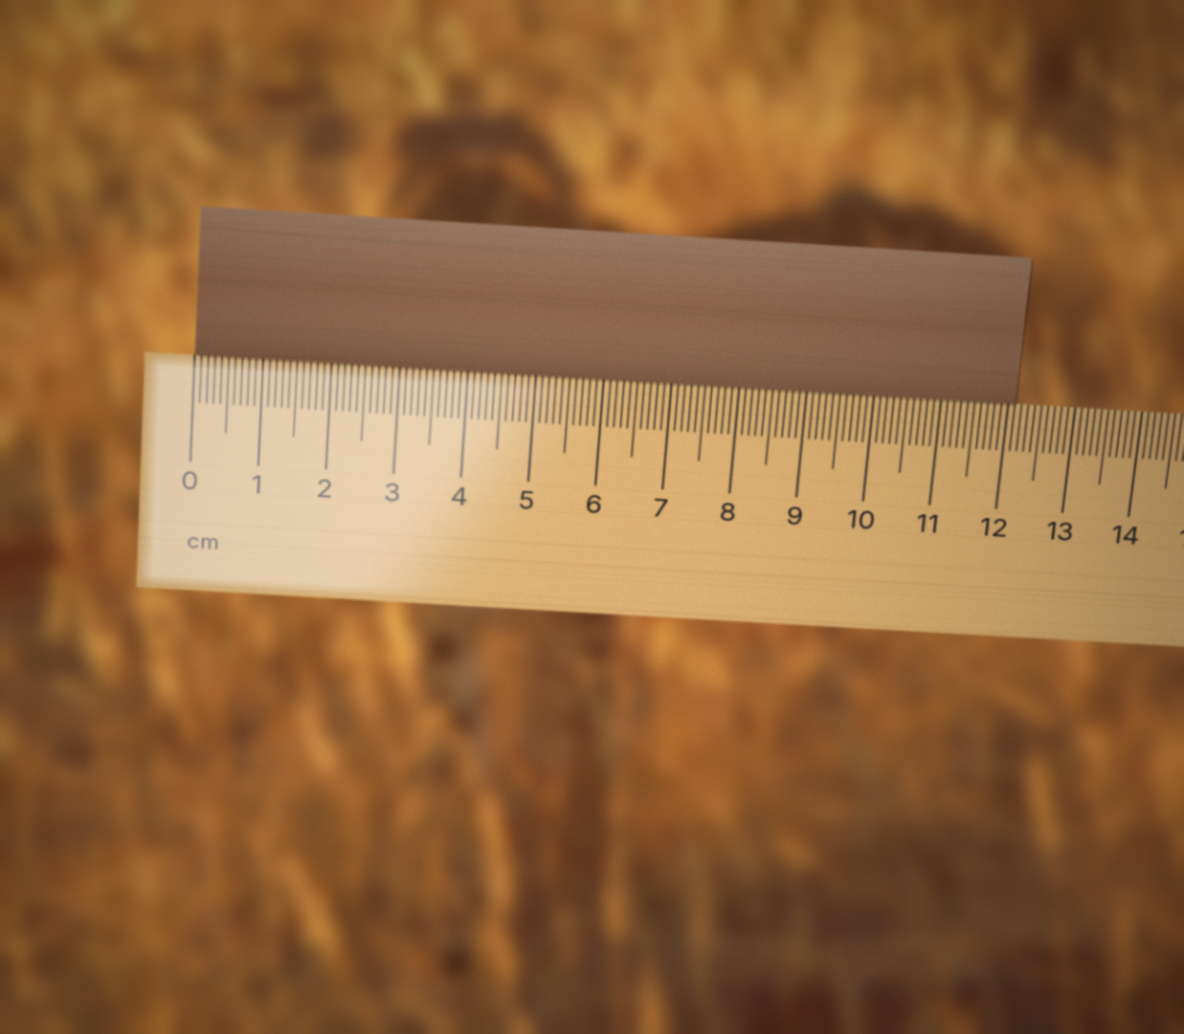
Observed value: 12.1; cm
